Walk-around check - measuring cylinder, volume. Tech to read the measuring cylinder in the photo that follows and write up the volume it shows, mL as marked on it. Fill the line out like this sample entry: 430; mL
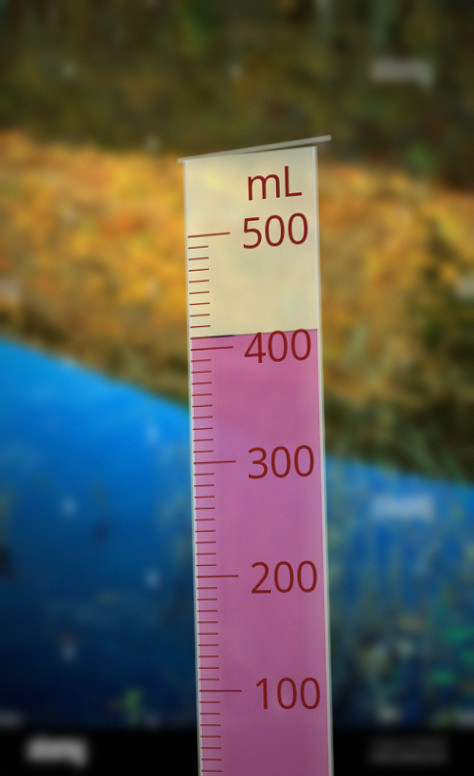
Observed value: 410; mL
